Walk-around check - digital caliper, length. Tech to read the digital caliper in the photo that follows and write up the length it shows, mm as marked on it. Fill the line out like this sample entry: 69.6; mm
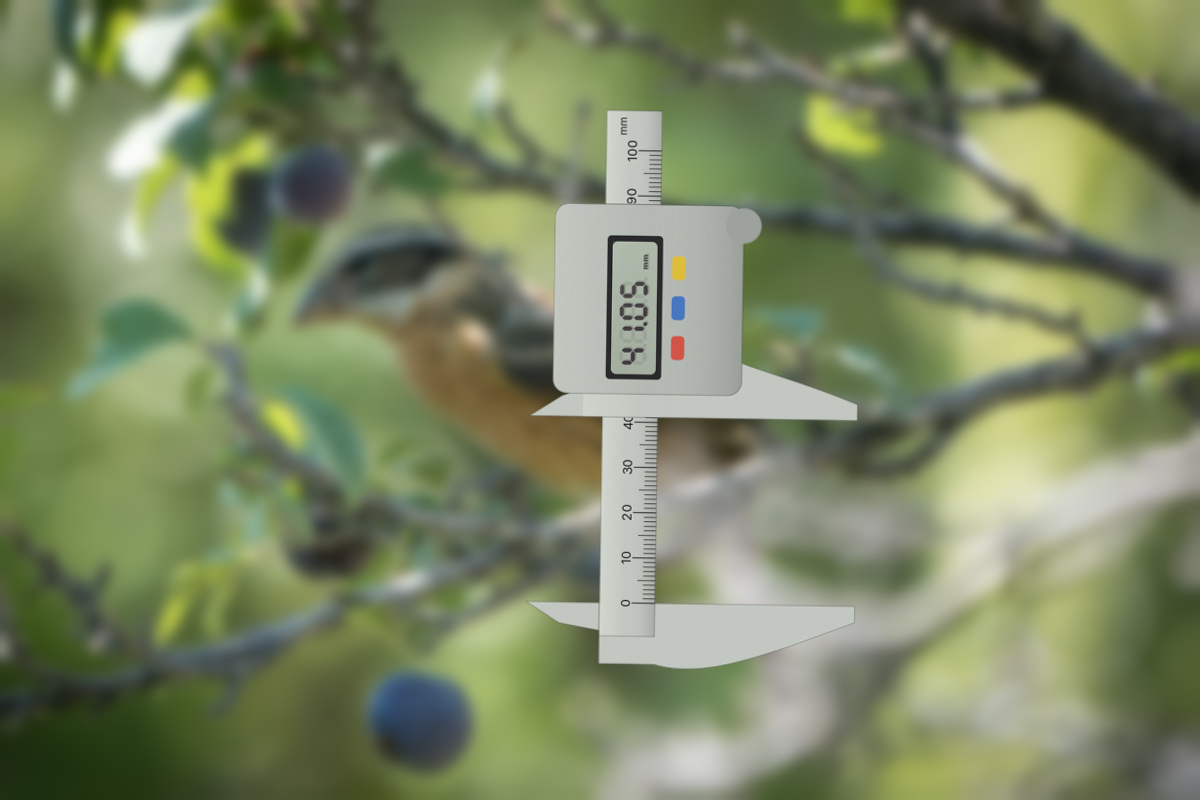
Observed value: 41.05; mm
